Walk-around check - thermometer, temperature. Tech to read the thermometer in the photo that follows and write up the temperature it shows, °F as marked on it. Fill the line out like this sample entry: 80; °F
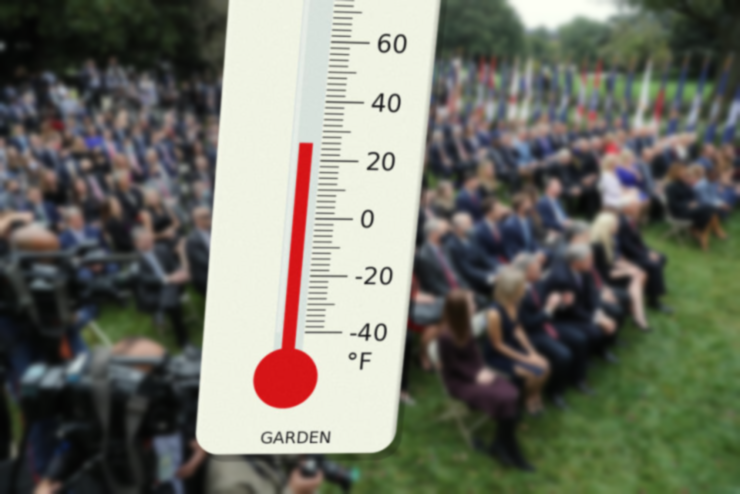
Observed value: 26; °F
